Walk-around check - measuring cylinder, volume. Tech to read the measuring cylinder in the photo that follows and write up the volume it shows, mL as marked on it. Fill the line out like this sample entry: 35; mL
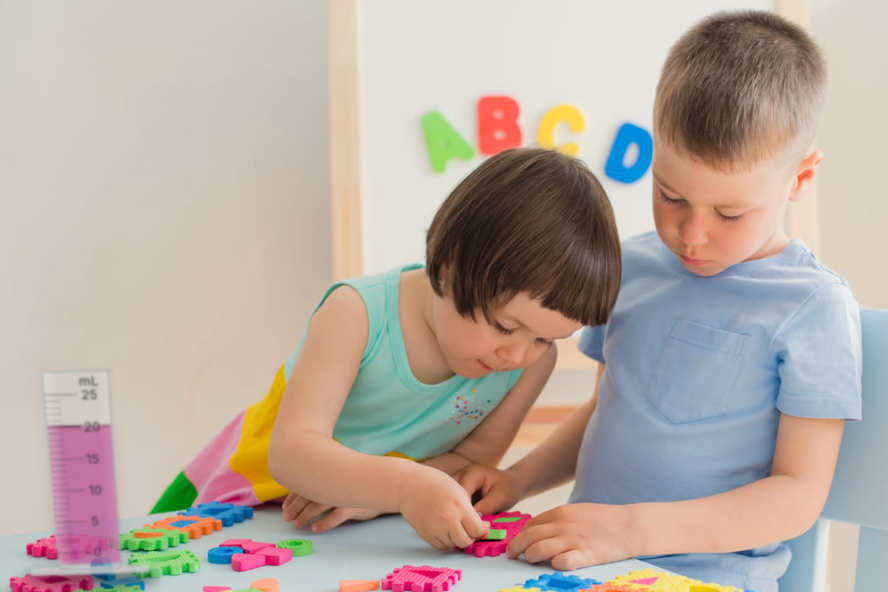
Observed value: 20; mL
